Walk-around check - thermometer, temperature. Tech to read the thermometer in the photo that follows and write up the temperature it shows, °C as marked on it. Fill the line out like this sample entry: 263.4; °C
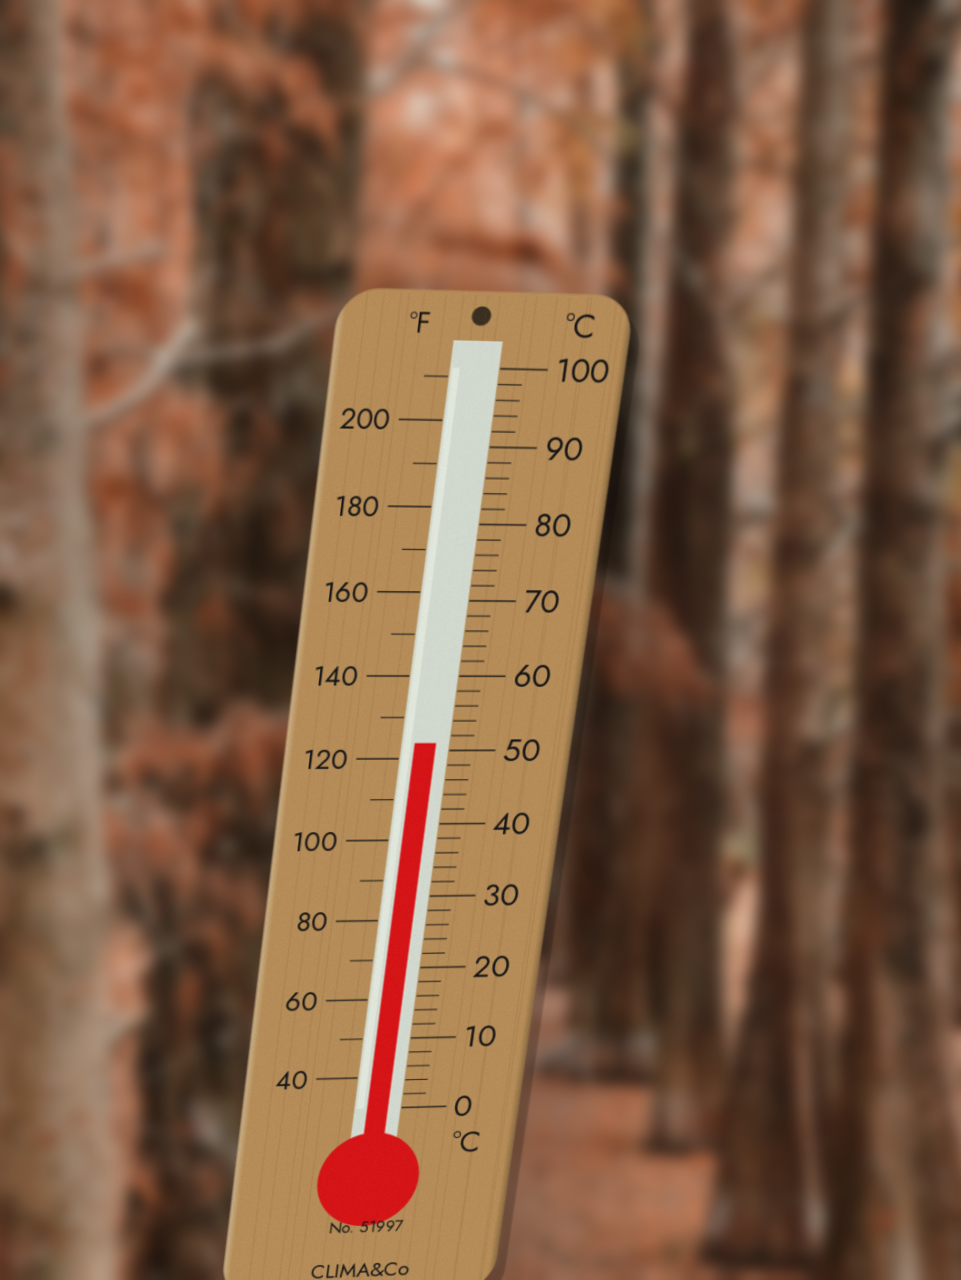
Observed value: 51; °C
